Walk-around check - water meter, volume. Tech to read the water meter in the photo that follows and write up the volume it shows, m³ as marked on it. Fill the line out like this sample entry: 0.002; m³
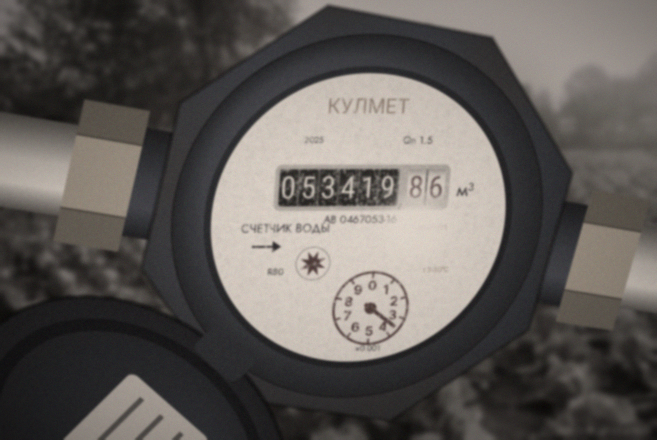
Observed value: 53419.863; m³
